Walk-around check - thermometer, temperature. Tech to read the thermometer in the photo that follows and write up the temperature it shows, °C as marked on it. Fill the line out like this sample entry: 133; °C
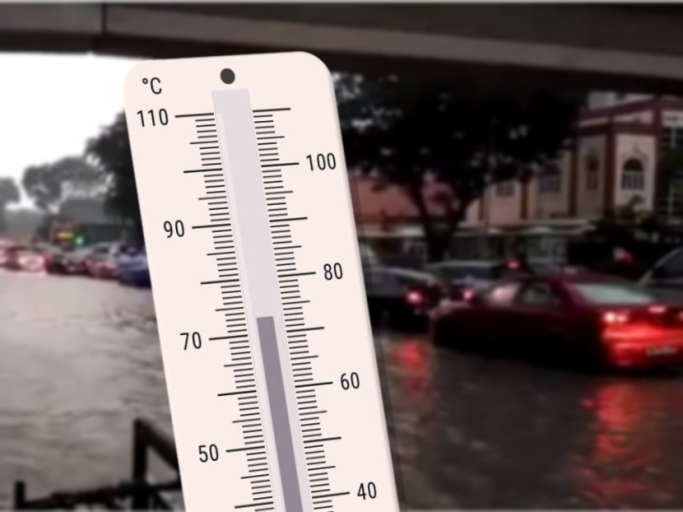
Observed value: 73; °C
